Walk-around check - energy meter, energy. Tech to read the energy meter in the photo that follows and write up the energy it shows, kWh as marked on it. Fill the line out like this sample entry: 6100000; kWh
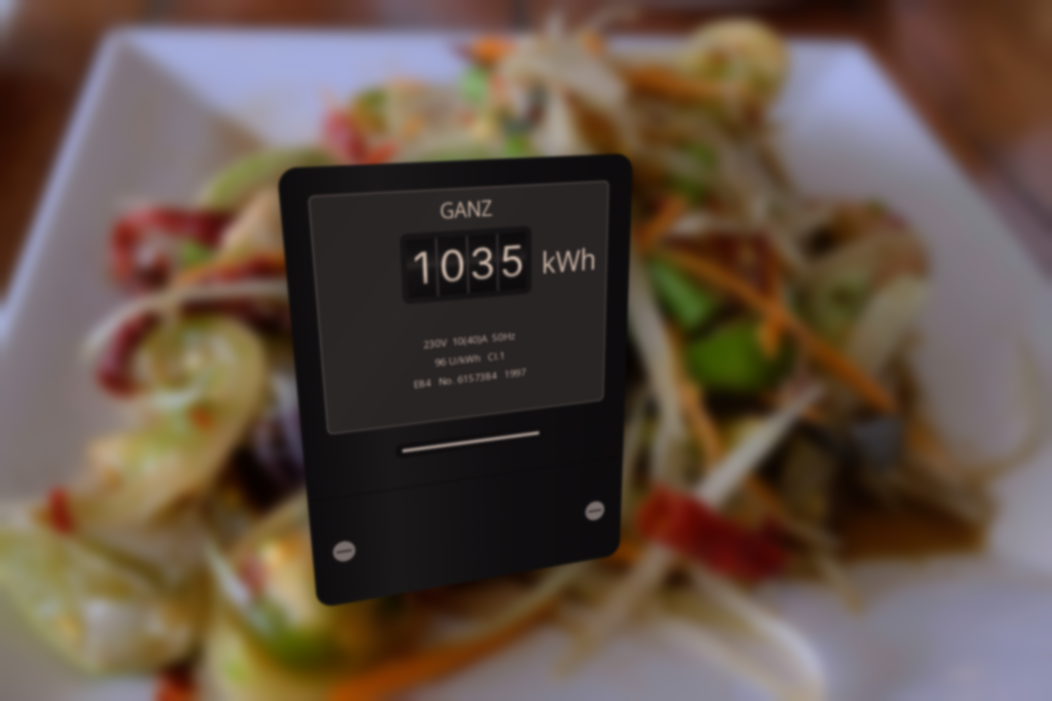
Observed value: 1035; kWh
